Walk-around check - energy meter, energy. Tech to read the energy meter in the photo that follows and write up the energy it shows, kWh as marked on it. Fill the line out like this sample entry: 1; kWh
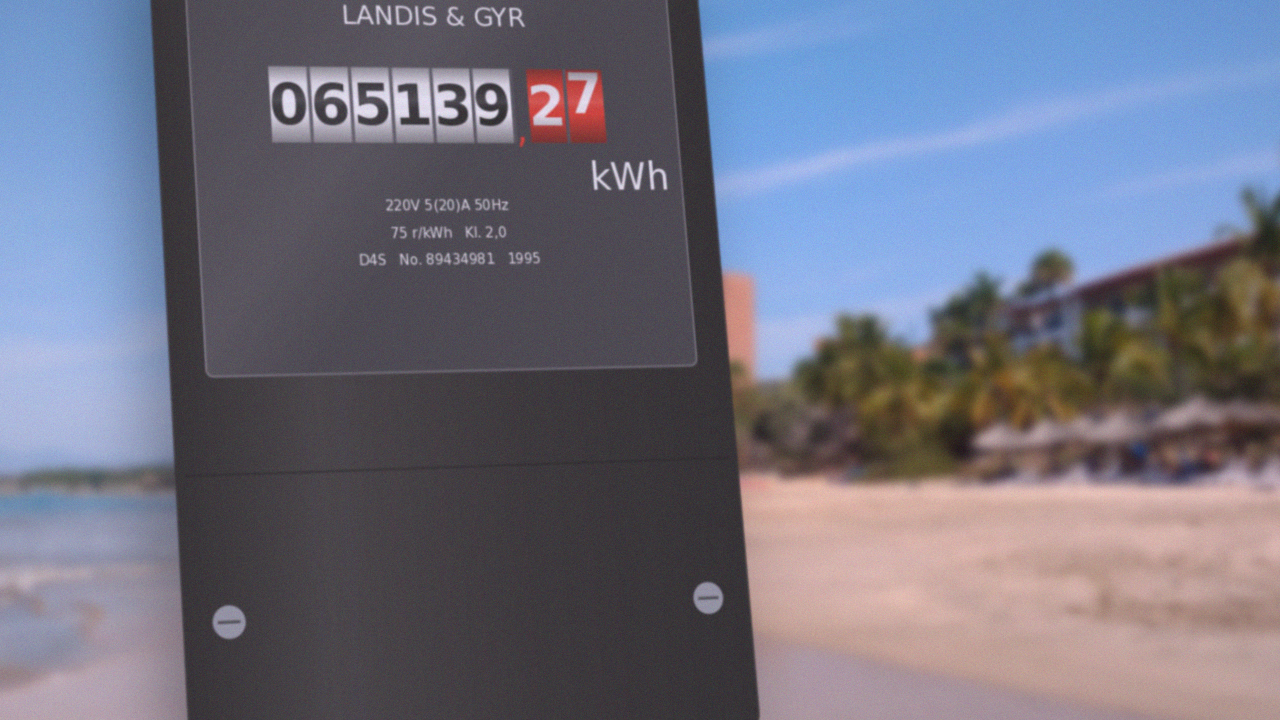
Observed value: 65139.27; kWh
